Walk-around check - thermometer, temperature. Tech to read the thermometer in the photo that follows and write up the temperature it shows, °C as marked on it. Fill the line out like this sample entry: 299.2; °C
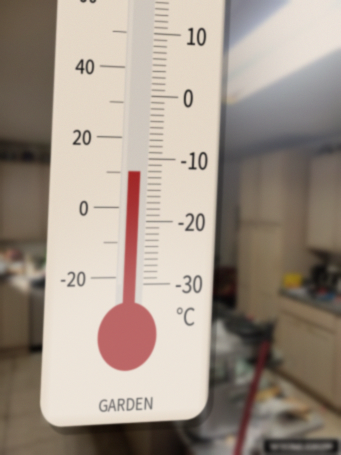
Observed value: -12; °C
